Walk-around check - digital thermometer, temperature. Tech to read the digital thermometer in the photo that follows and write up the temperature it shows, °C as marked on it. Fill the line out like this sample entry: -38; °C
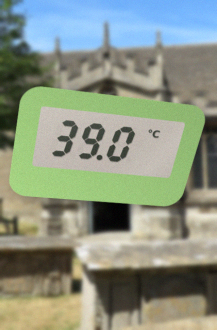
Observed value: 39.0; °C
